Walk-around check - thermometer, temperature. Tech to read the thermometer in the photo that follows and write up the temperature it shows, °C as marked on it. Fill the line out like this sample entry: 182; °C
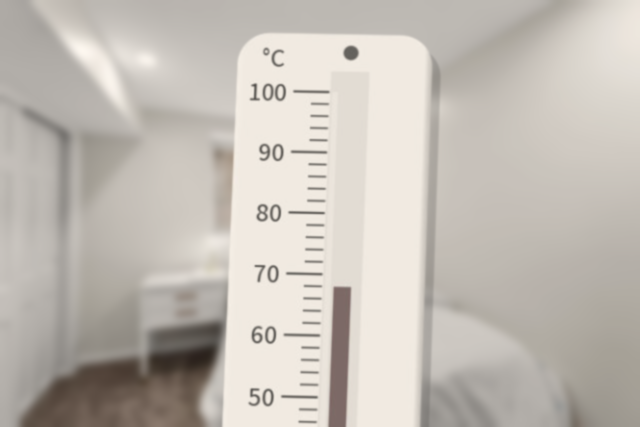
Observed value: 68; °C
